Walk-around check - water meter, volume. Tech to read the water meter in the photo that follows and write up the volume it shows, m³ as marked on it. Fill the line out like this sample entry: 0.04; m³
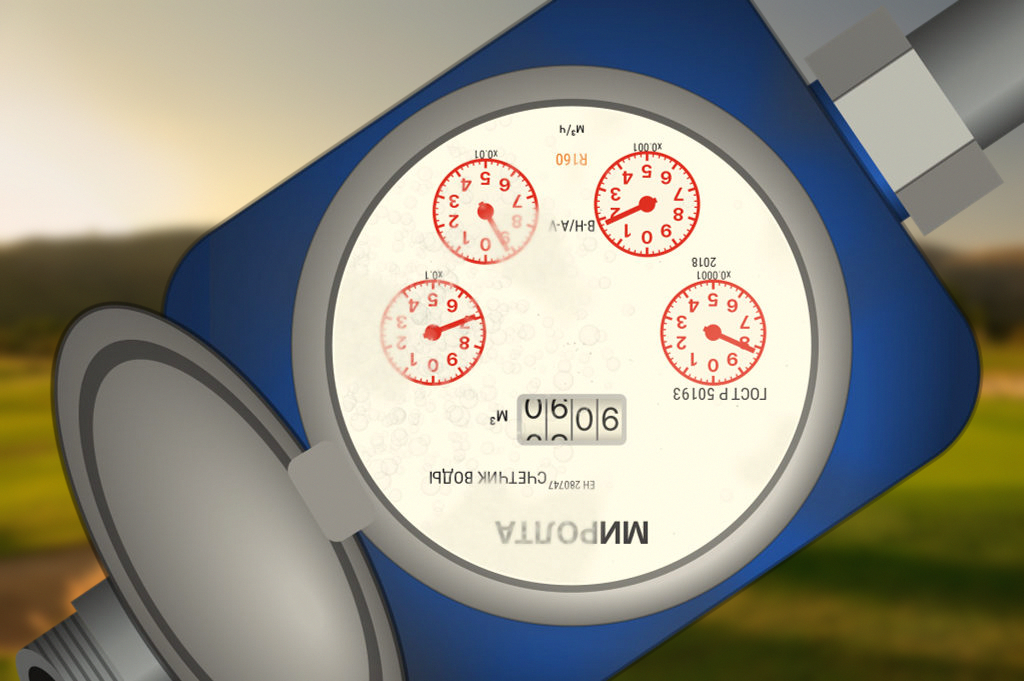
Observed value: 9089.6918; m³
